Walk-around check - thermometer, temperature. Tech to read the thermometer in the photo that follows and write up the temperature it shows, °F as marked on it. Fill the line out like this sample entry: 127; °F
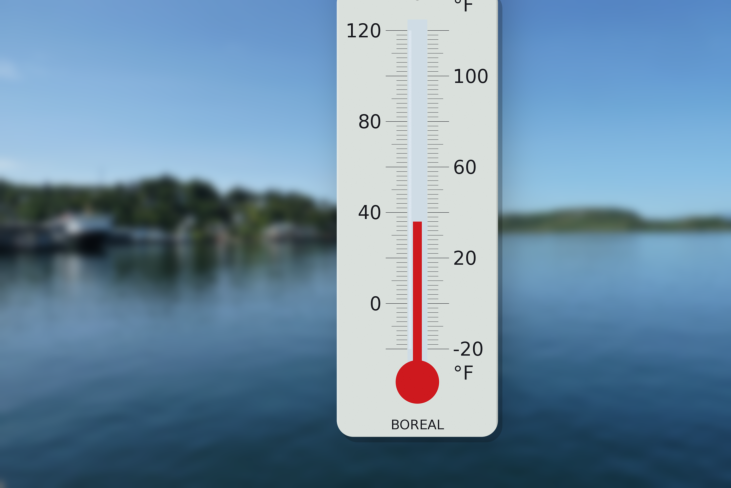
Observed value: 36; °F
